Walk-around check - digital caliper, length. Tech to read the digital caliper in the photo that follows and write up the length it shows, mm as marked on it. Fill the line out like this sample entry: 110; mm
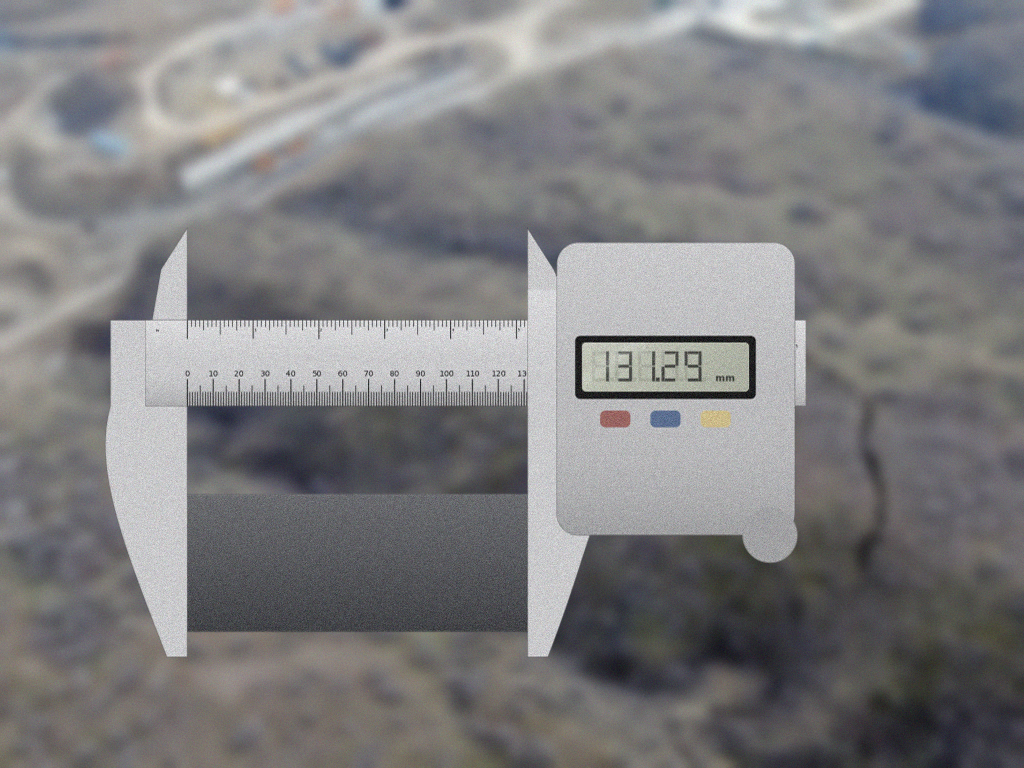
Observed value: 131.29; mm
